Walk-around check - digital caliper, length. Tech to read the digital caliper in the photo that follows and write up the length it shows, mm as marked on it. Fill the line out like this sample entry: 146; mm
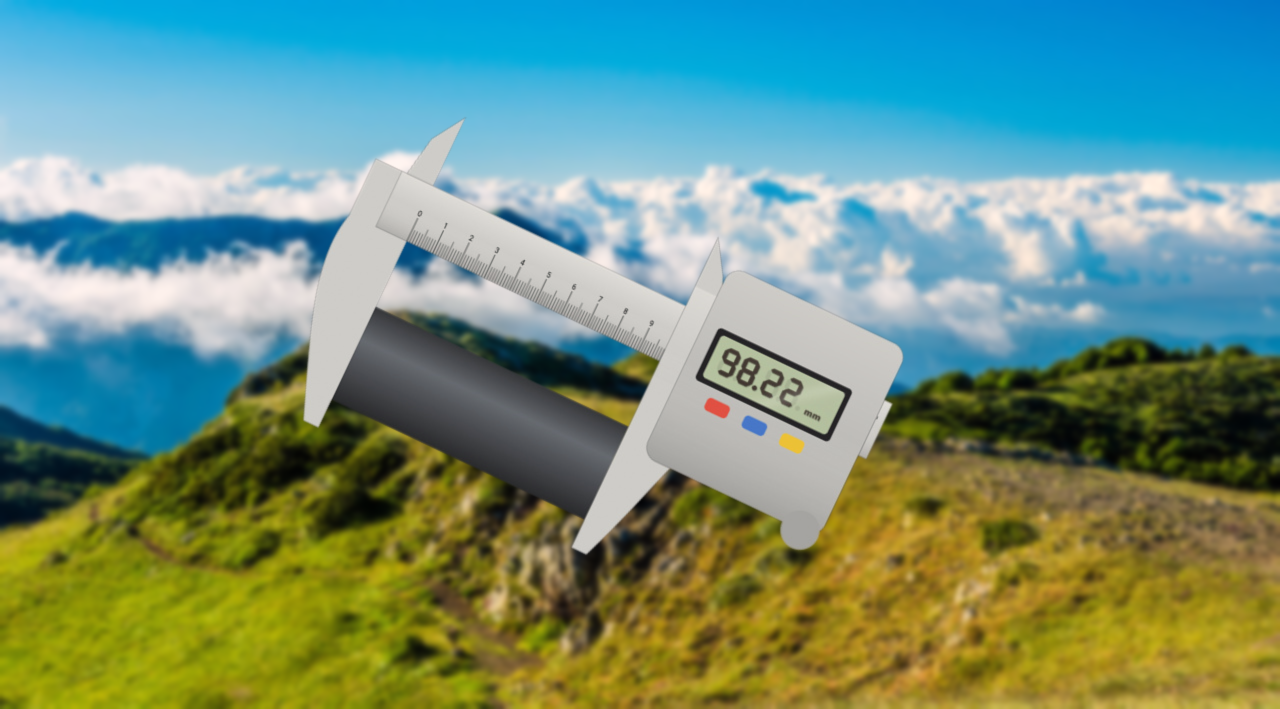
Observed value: 98.22; mm
